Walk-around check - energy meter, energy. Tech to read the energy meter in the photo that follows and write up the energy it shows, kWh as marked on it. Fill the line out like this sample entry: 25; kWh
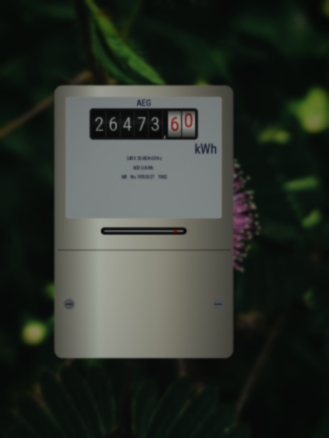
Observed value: 26473.60; kWh
